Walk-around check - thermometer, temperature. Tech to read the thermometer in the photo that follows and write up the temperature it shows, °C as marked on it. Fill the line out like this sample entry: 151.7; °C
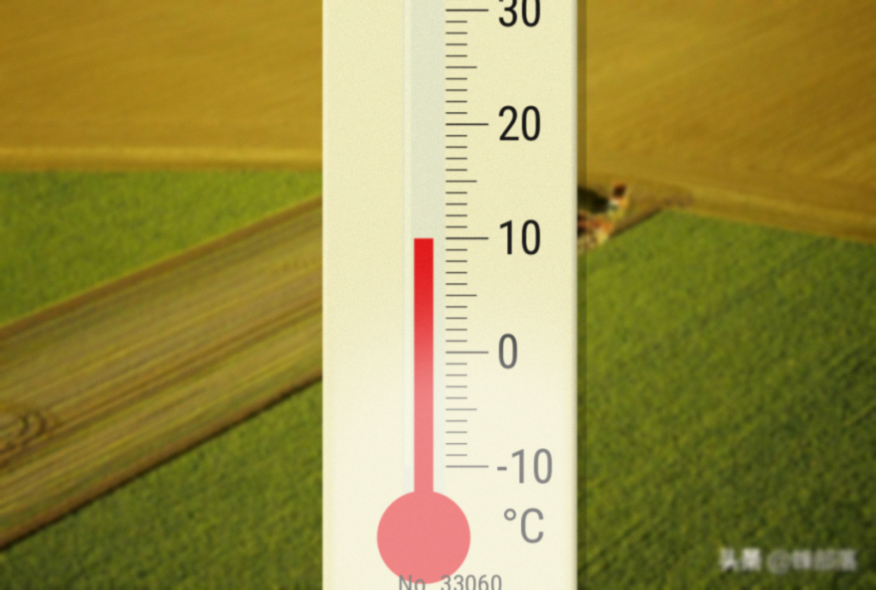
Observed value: 10; °C
